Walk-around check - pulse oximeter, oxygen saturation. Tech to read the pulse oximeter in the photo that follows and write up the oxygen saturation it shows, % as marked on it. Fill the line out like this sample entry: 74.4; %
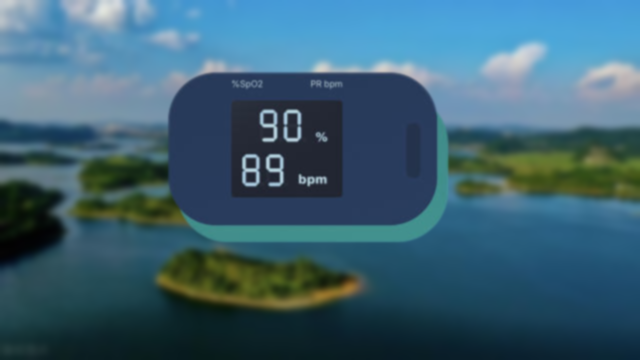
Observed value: 90; %
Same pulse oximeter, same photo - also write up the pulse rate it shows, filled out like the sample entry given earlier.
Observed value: 89; bpm
